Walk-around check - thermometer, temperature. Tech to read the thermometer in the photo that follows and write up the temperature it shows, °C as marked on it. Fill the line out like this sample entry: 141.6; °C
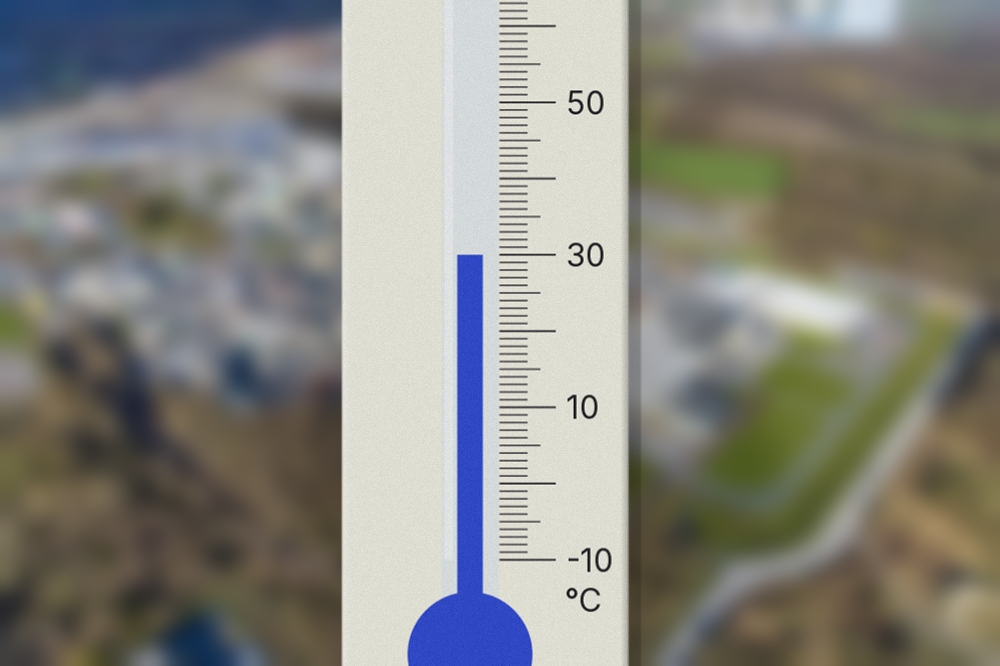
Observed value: 30; °C
